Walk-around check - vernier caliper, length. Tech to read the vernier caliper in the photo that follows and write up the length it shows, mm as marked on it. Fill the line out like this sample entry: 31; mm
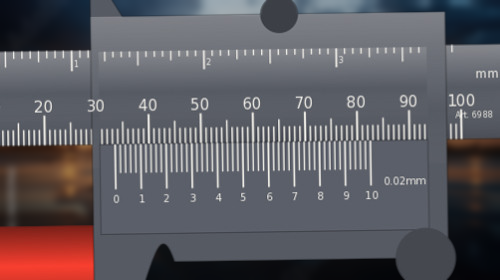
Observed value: 33.5; mm
